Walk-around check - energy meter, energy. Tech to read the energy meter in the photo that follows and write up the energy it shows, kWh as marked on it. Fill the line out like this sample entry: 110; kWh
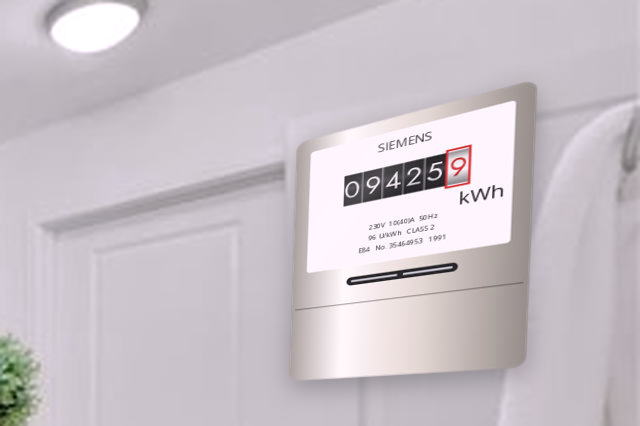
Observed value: 9425.9; kWh
